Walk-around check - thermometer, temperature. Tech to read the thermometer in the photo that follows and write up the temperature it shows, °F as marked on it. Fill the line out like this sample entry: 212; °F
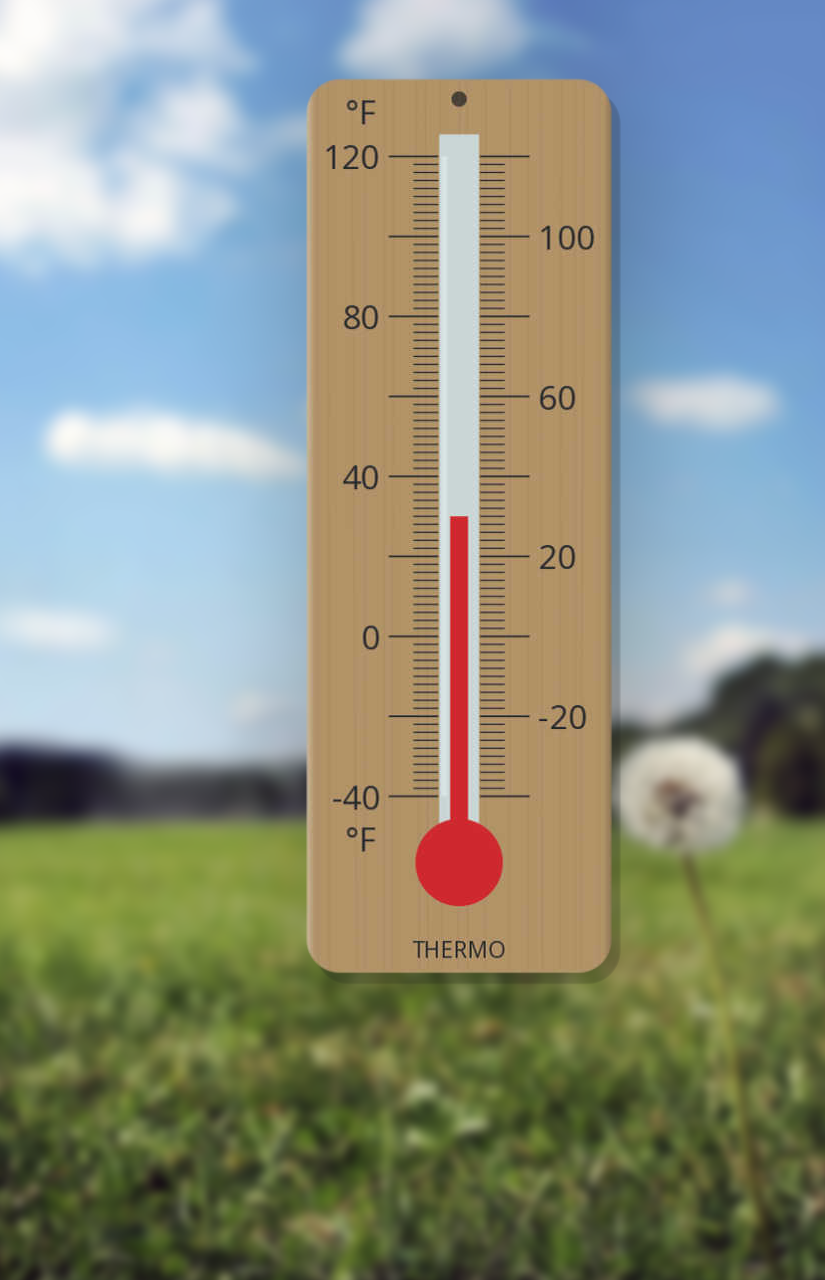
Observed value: 30; °F
